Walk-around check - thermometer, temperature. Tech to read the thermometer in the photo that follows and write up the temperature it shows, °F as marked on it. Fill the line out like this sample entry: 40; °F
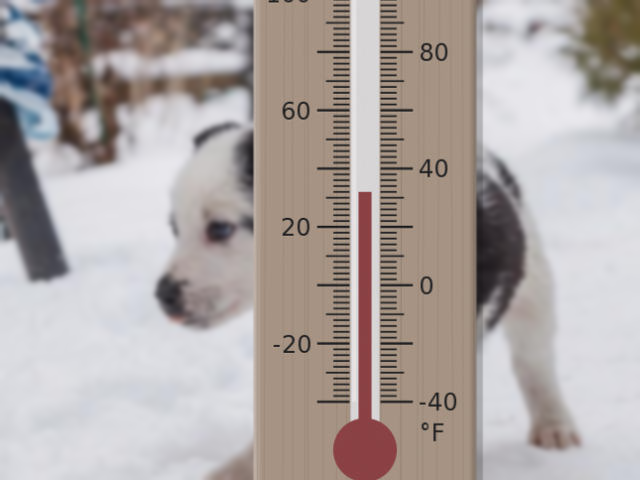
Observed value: 32; °F
